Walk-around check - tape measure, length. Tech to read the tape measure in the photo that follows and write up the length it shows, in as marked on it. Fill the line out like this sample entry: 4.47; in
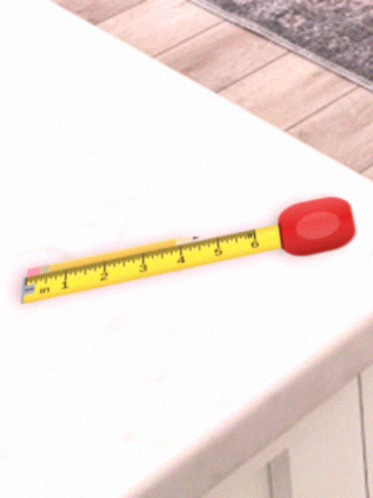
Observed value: 4.5; in
